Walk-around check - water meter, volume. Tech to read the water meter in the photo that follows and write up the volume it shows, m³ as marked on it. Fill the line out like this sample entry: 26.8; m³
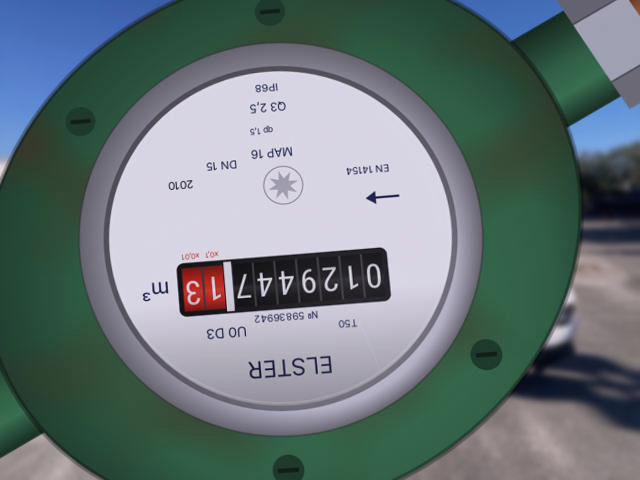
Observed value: 129447.13; m³
